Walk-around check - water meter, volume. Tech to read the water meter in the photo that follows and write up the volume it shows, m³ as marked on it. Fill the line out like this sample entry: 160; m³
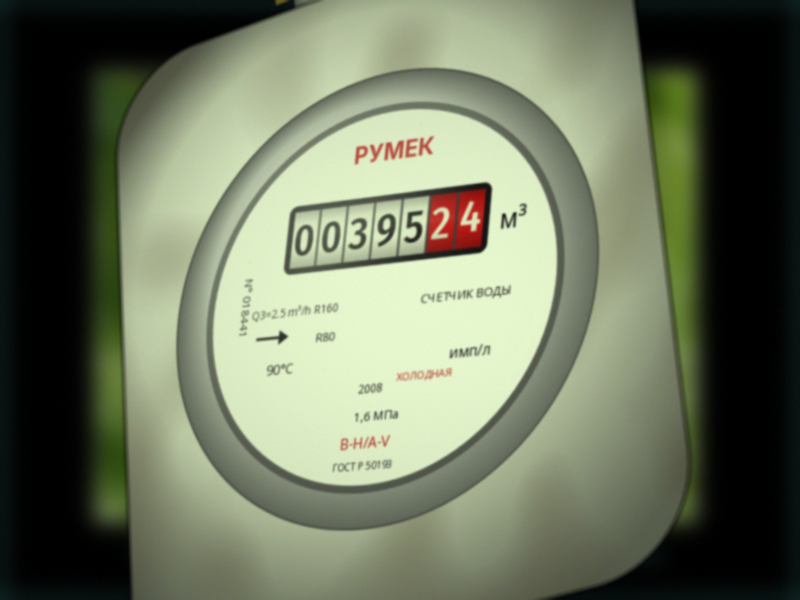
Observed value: 395.24; m³
